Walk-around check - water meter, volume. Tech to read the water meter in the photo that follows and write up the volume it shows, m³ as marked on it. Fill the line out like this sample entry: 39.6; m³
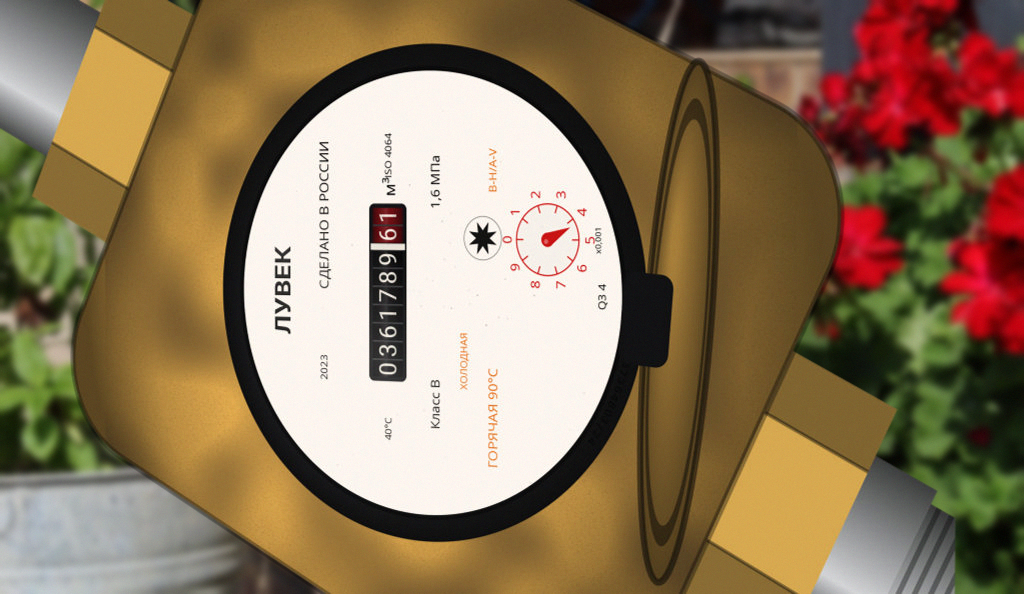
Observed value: 361789.614; m³
